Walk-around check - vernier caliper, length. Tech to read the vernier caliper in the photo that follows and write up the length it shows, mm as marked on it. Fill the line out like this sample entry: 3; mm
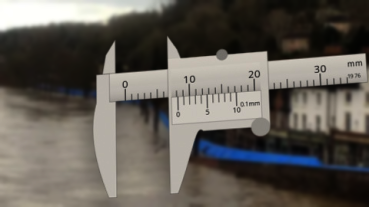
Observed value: 8.2; mm
